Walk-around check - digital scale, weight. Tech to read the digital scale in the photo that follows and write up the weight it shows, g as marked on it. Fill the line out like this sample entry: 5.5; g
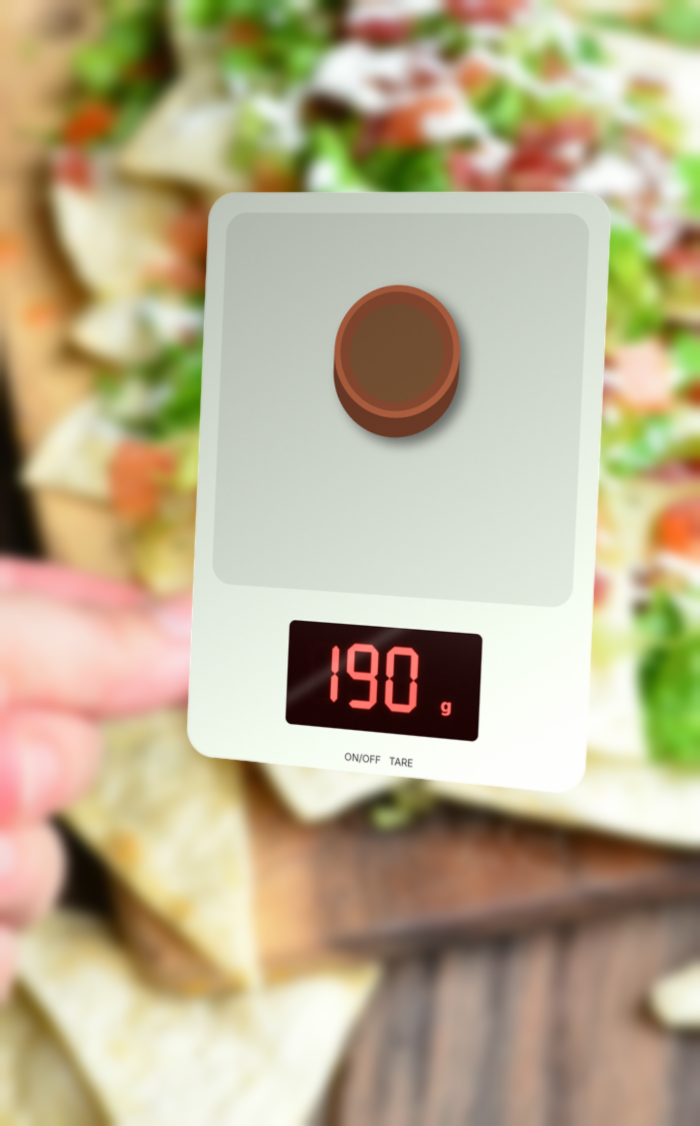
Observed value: 190; g
